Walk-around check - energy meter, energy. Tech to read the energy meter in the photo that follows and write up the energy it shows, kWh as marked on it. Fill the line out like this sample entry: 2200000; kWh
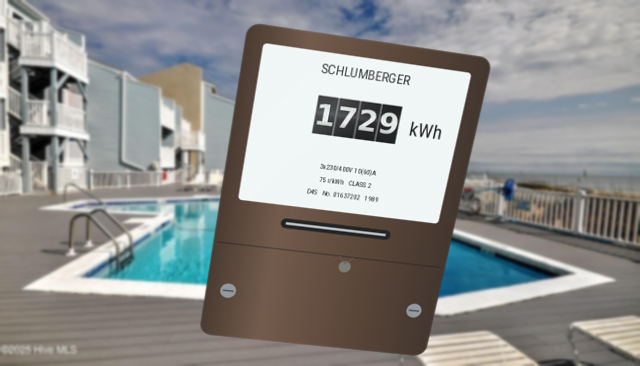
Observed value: 1729; kWh
